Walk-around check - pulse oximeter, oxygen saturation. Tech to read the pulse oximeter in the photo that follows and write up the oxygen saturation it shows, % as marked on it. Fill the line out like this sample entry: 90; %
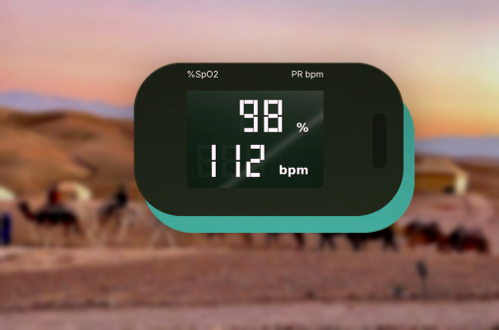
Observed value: 98; %
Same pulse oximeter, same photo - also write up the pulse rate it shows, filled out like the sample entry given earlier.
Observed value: 112; bpm
